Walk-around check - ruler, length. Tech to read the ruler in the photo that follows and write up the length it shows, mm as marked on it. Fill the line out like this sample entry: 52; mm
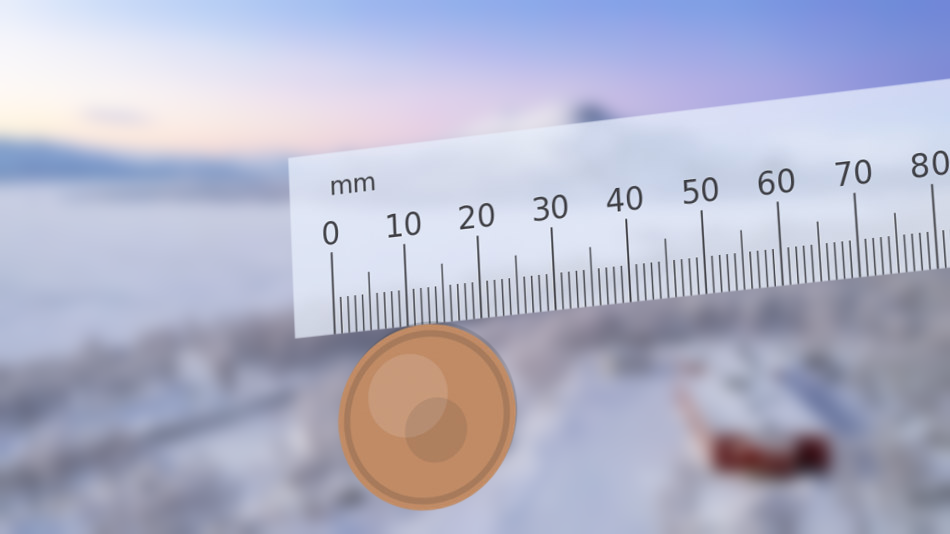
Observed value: 24; mm
